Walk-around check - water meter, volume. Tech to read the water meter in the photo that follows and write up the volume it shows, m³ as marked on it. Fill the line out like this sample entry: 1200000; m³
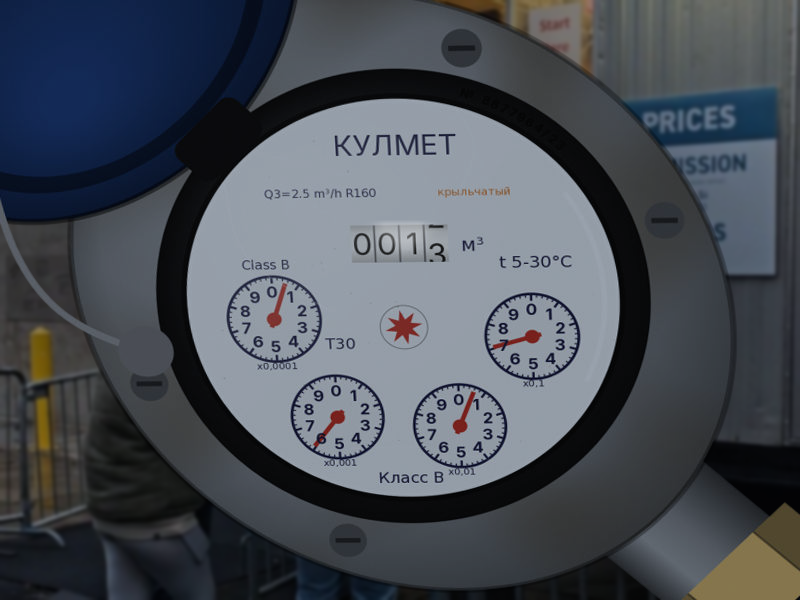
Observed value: 12.7060; m³
